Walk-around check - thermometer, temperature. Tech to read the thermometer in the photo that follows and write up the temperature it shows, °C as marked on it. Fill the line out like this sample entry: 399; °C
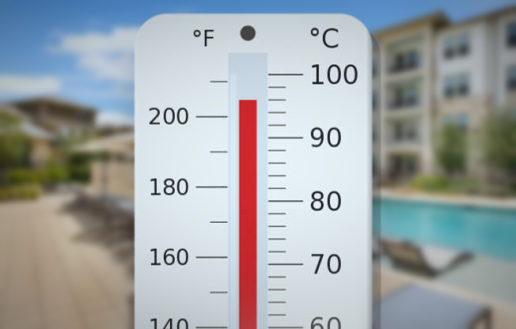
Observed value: 96; °C
